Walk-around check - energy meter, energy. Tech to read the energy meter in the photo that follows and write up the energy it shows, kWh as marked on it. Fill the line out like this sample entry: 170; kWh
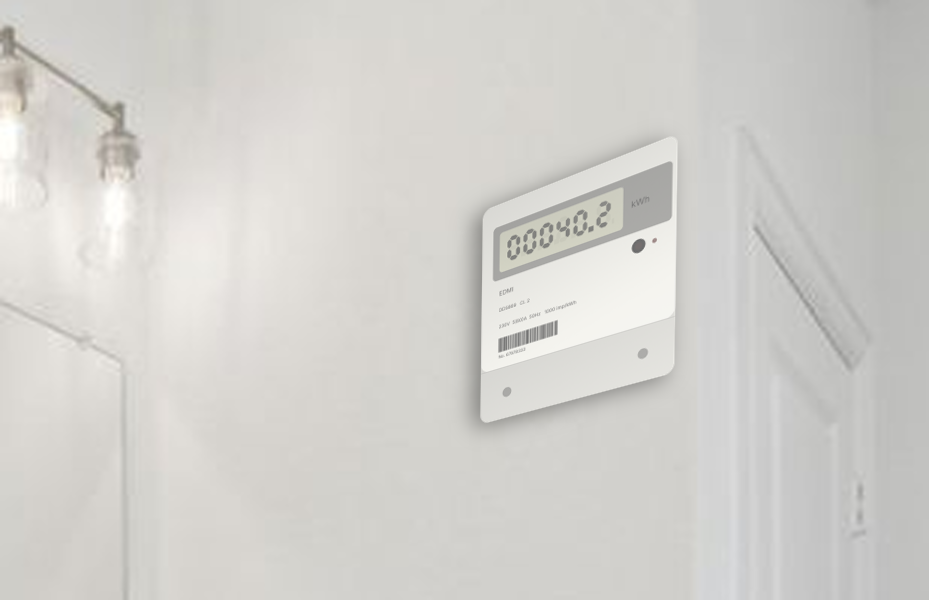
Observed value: 40.2; kWh
